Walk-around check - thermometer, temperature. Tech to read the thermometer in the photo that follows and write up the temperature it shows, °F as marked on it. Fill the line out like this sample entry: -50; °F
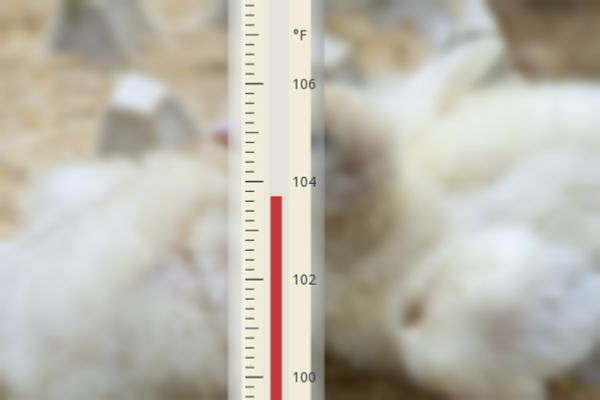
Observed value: 103.7; °F
